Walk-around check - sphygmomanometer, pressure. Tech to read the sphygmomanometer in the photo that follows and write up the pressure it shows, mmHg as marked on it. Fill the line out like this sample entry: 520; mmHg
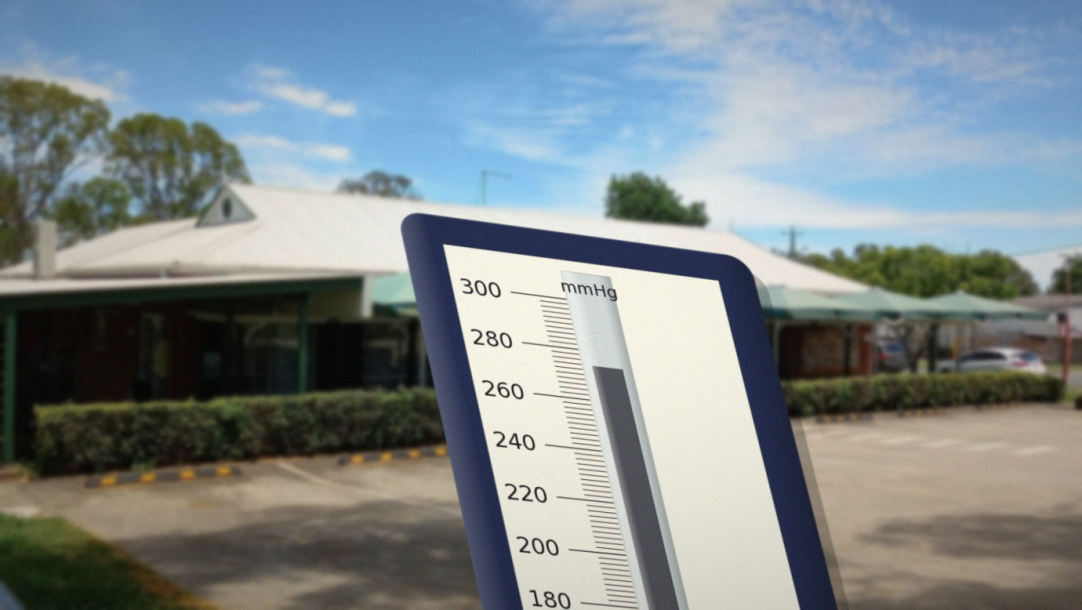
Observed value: 274; mmHg
